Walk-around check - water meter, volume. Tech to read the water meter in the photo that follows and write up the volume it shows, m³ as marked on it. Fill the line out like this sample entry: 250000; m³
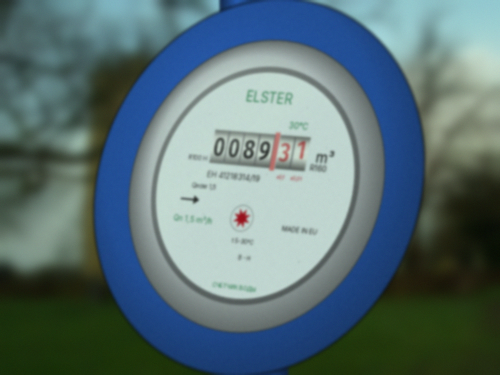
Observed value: 89.31; m³
